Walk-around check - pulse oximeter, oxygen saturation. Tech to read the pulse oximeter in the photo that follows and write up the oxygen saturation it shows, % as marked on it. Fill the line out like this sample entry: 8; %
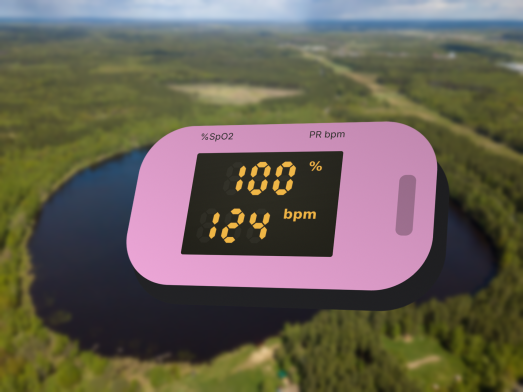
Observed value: 100; %
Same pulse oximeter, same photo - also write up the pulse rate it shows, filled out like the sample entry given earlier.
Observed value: 124; bpm
